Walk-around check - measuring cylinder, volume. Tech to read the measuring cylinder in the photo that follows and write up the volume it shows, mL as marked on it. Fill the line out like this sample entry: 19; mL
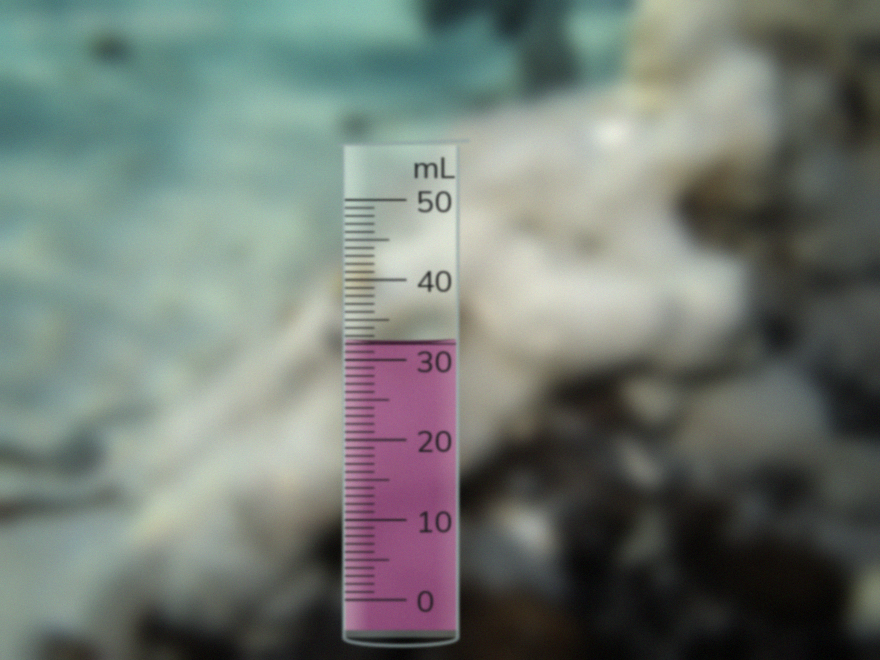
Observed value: 32; mL
